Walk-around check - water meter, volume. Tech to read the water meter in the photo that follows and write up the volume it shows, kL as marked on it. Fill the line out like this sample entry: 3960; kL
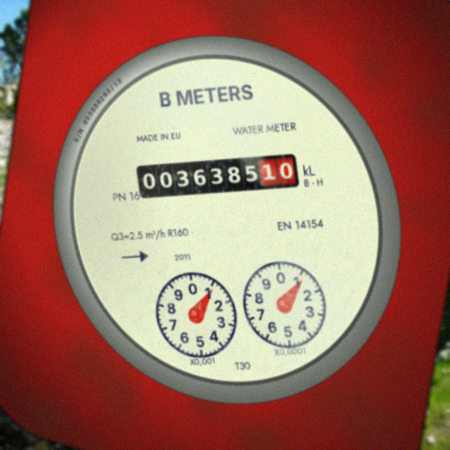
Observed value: 36385.1011; kL
